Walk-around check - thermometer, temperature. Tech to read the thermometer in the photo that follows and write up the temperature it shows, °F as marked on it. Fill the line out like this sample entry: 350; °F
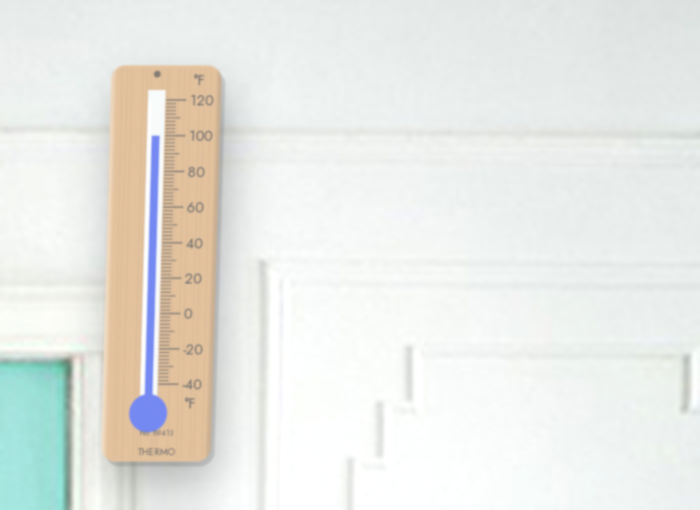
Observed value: 100; °F
